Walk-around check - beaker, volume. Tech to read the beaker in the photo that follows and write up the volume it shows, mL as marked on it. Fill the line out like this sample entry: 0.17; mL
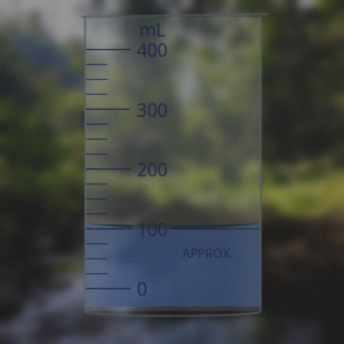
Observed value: 100; mL
